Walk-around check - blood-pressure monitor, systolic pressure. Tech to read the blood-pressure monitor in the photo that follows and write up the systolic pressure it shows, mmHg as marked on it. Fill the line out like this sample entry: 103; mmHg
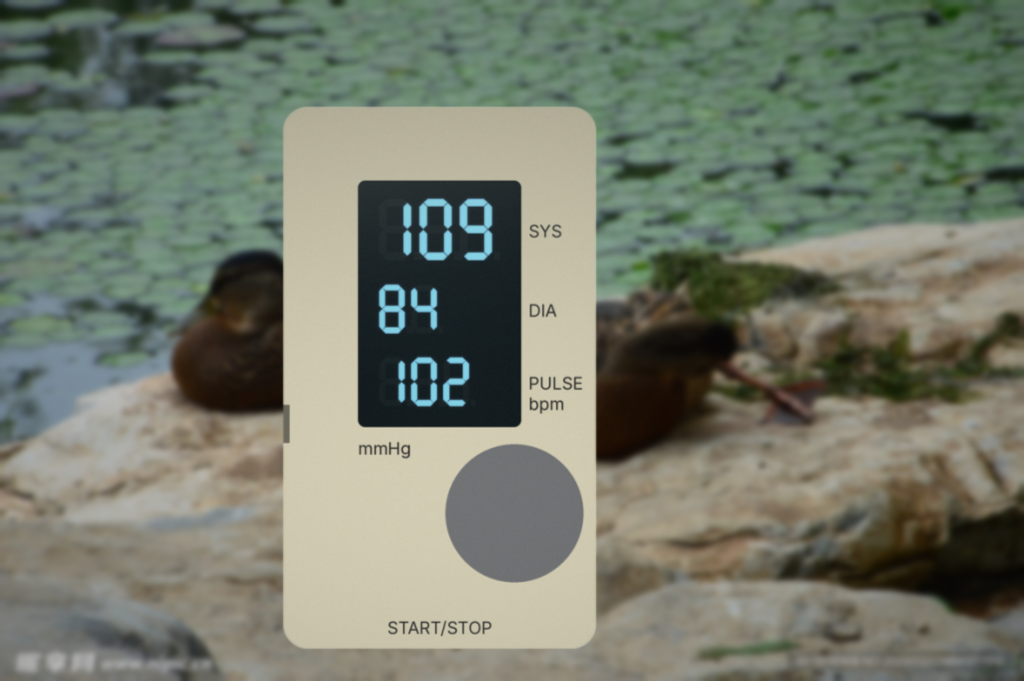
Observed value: 109; mmHg
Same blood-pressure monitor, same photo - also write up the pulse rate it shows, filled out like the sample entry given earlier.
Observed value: 102; bpm
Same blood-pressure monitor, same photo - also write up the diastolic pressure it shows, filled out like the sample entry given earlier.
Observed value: 84; mmHg
